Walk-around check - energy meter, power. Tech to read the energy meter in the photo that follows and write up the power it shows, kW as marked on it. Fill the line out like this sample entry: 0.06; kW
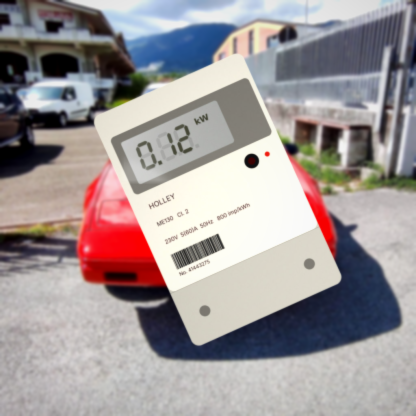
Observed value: 0.12; kW
